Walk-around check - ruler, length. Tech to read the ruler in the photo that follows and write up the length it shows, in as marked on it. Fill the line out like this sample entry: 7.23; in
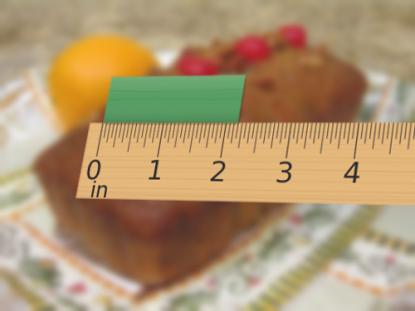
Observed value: 2.1875; in
